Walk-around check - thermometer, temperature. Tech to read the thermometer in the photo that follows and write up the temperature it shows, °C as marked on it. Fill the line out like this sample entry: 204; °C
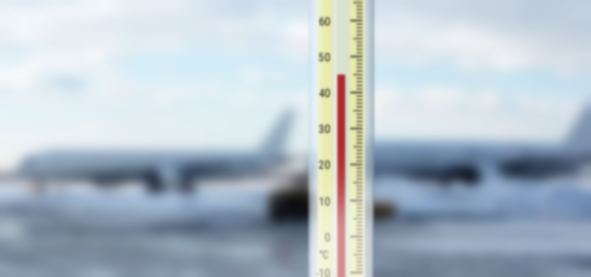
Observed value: 45; °C
